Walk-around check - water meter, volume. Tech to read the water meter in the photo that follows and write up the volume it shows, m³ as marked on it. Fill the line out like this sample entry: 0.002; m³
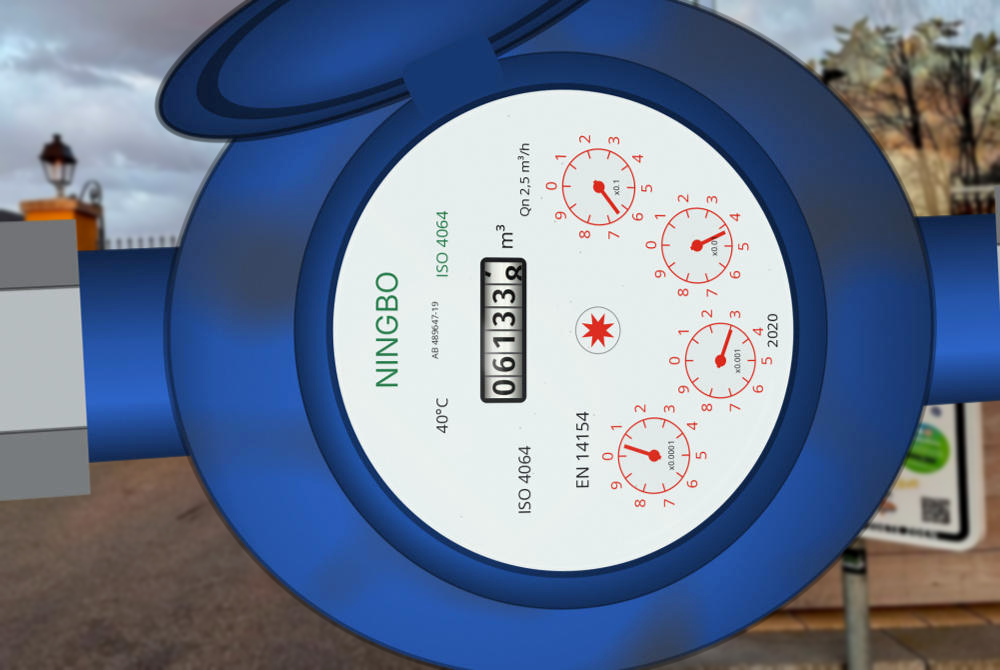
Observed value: 61337.6430; m³
